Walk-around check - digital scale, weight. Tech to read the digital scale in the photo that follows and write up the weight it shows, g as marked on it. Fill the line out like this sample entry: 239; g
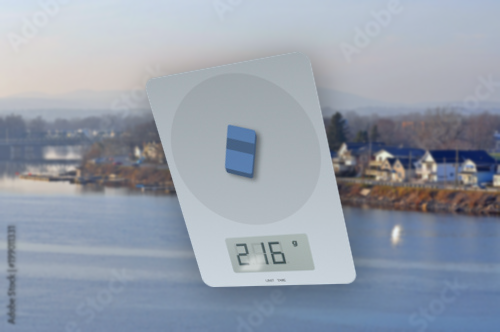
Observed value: 216; g
